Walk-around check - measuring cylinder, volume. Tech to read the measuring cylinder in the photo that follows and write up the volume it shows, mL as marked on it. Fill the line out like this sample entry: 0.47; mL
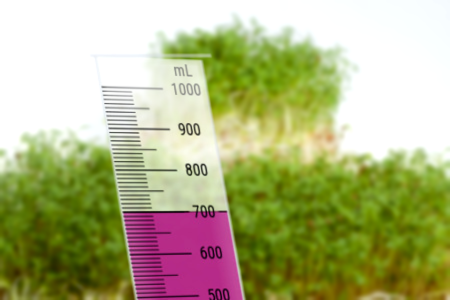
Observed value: 700; mL
